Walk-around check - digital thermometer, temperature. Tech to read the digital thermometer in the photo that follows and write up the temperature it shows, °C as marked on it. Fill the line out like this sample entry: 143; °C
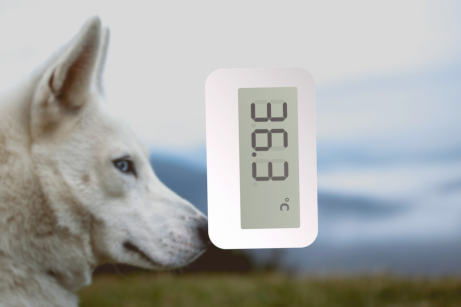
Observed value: 36.3; °C
